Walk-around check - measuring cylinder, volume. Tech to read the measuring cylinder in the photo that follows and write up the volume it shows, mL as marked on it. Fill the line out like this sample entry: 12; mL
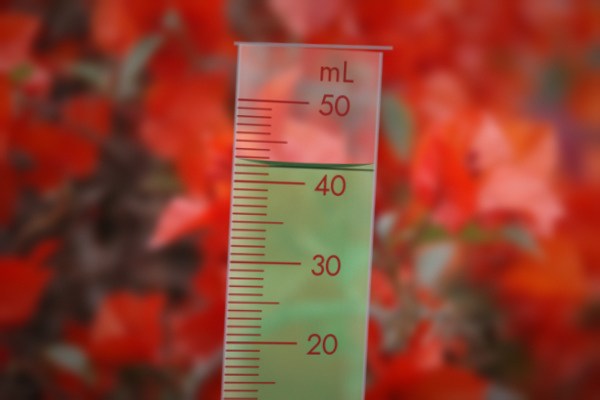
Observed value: 42; mL
